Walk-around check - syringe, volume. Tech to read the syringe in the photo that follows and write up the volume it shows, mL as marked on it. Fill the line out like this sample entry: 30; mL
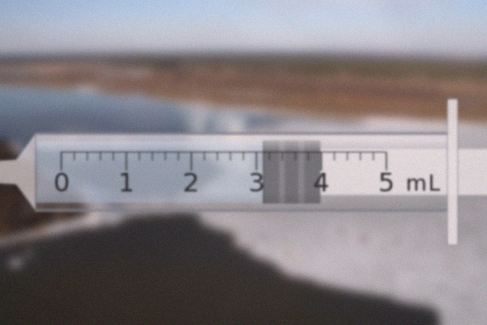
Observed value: 3.1; mL
